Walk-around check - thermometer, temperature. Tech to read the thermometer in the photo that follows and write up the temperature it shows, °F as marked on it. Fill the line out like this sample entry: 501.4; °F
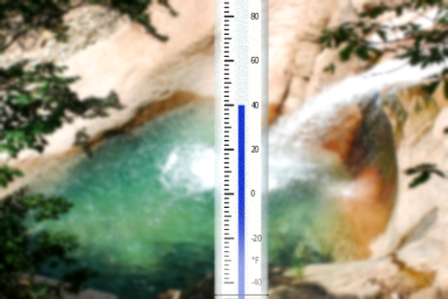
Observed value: 40; °F
